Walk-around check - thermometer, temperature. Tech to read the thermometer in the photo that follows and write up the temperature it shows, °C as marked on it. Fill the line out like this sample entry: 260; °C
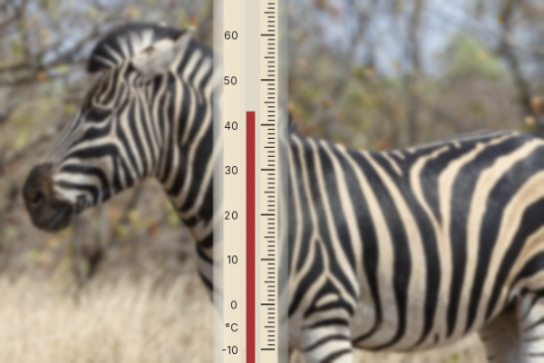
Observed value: 43; °C
